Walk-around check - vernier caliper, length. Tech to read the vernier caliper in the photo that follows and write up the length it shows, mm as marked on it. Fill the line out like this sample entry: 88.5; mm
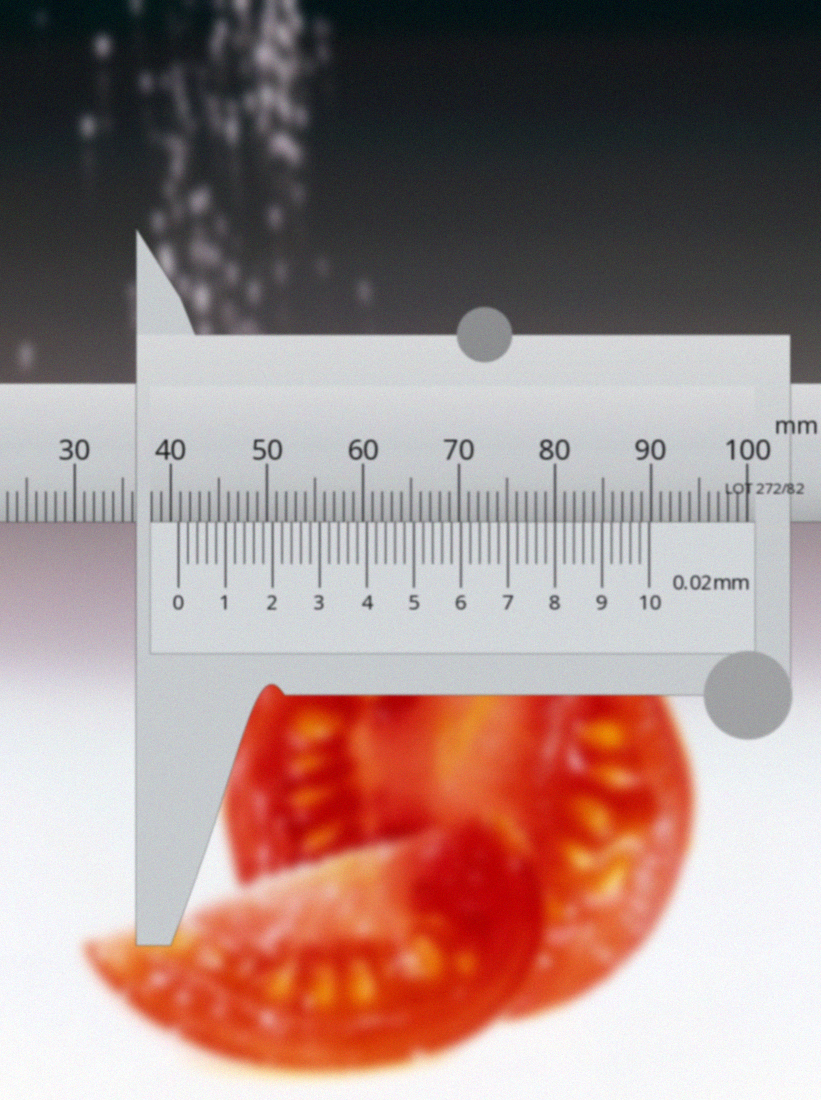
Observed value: 40.8; mm
